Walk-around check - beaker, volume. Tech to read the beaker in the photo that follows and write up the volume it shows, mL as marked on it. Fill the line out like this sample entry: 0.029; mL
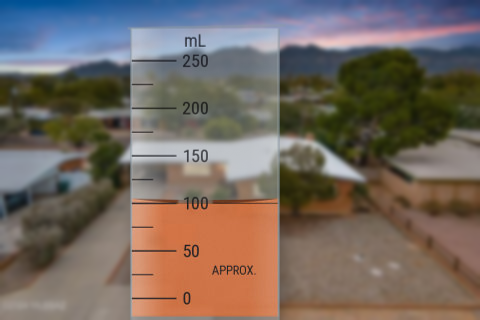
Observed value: 100; mL
